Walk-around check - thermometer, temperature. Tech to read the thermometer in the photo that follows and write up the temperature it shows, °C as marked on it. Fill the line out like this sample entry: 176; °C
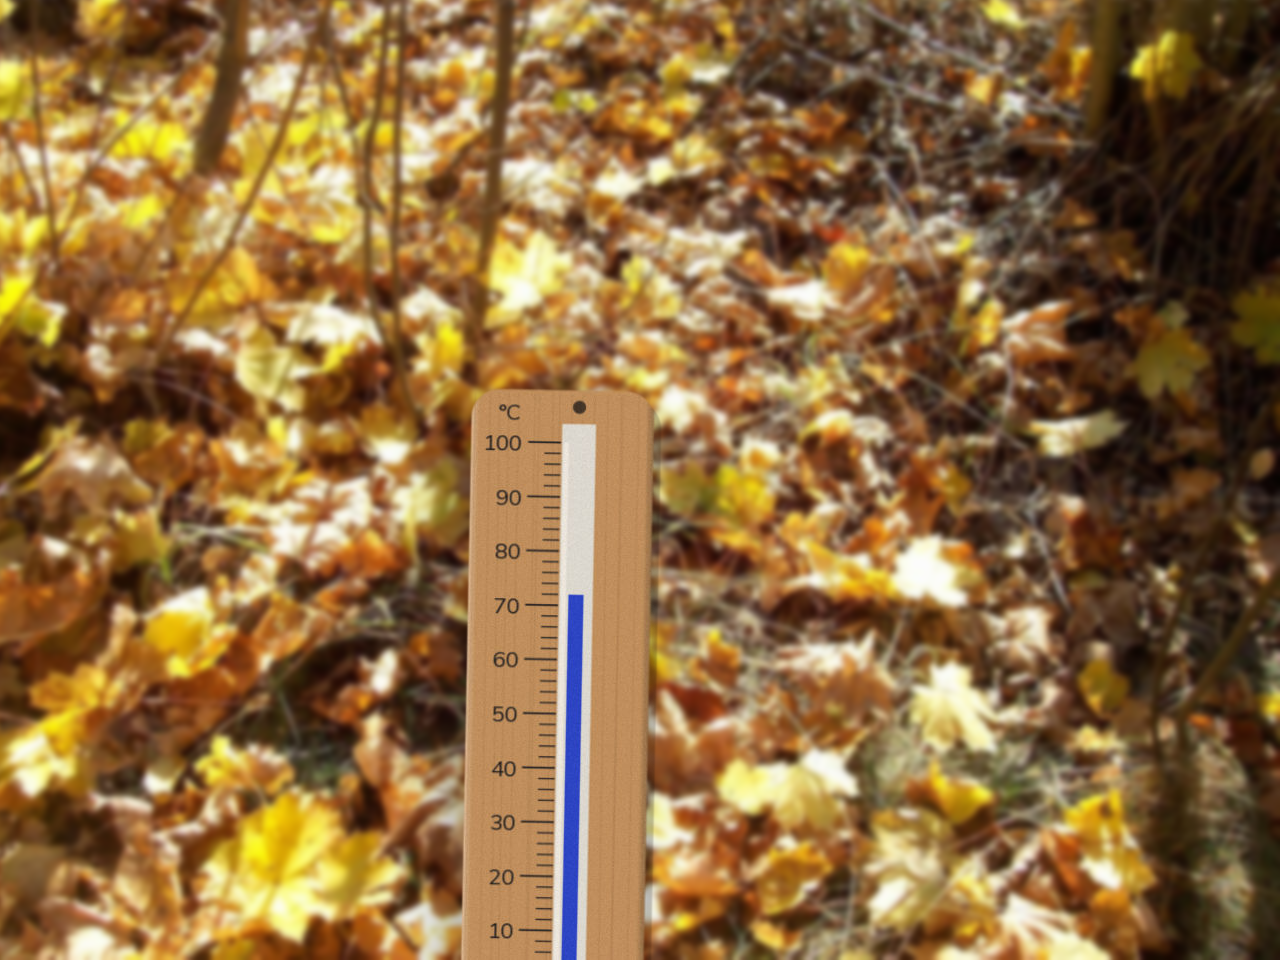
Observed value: 72; °C
